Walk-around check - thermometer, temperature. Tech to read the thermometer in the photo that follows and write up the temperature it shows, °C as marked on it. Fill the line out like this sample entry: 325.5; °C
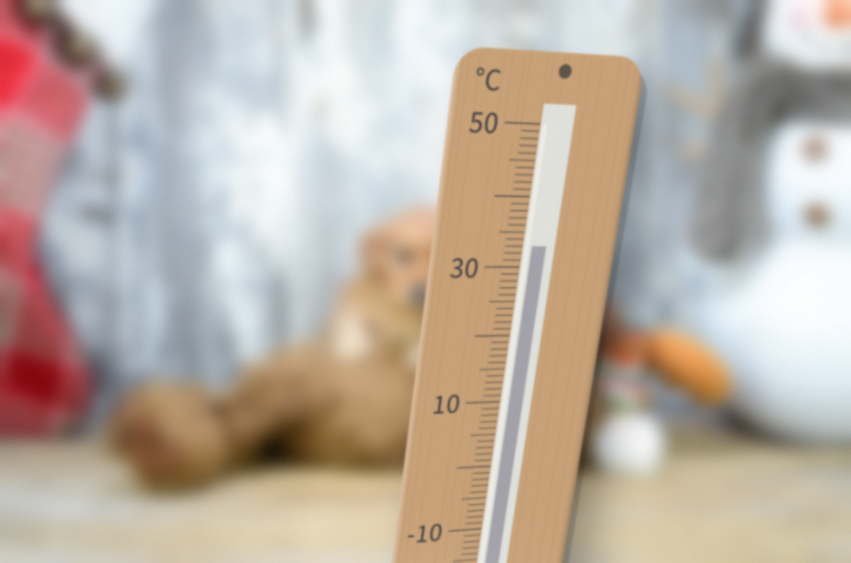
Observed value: 33; °C
